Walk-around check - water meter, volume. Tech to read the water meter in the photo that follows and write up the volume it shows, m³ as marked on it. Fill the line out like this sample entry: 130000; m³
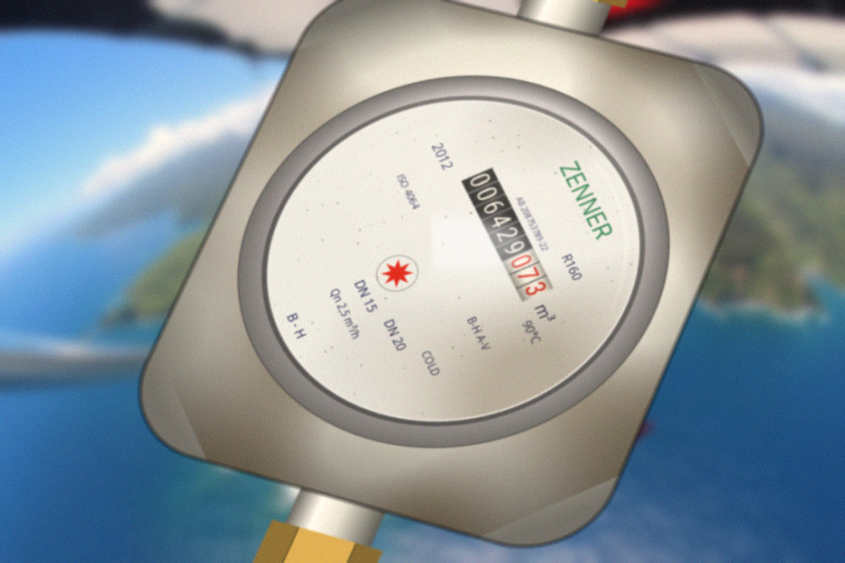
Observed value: 6429.073; m³
